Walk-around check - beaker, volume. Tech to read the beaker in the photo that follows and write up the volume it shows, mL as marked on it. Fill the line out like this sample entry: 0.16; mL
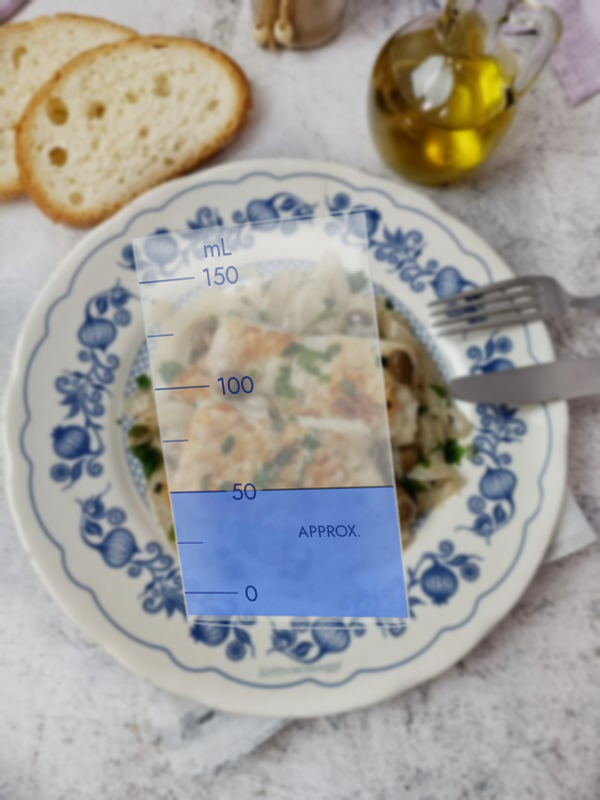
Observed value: 50; mL
